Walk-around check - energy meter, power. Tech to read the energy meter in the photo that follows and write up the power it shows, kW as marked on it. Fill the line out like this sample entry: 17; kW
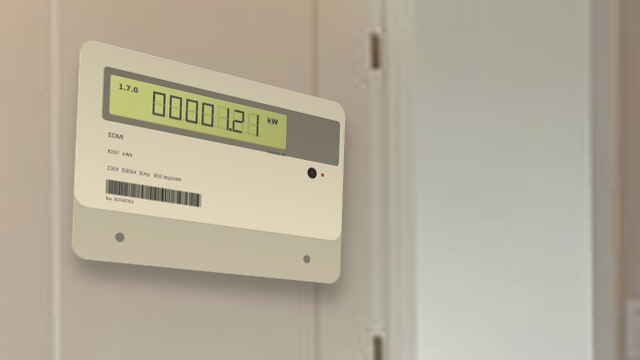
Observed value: 1.21; kW
